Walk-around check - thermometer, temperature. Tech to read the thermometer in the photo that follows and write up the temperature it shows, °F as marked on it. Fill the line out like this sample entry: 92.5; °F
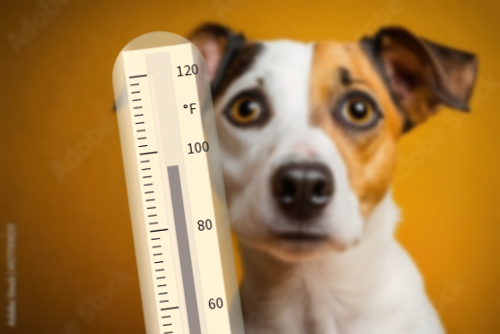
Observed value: 96; °F
